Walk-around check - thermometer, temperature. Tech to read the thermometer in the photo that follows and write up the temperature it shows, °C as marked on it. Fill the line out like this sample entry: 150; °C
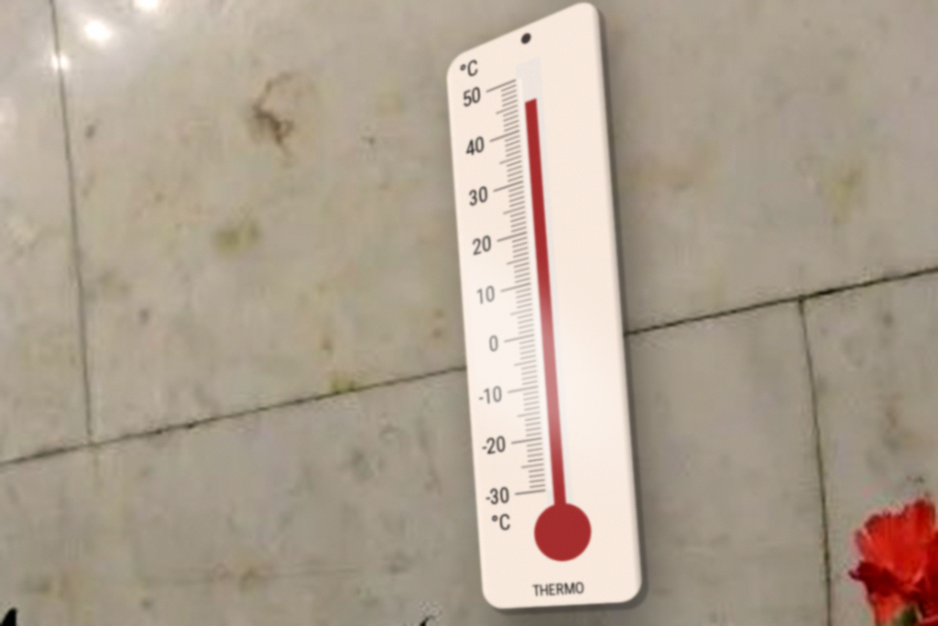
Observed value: 45; °C
